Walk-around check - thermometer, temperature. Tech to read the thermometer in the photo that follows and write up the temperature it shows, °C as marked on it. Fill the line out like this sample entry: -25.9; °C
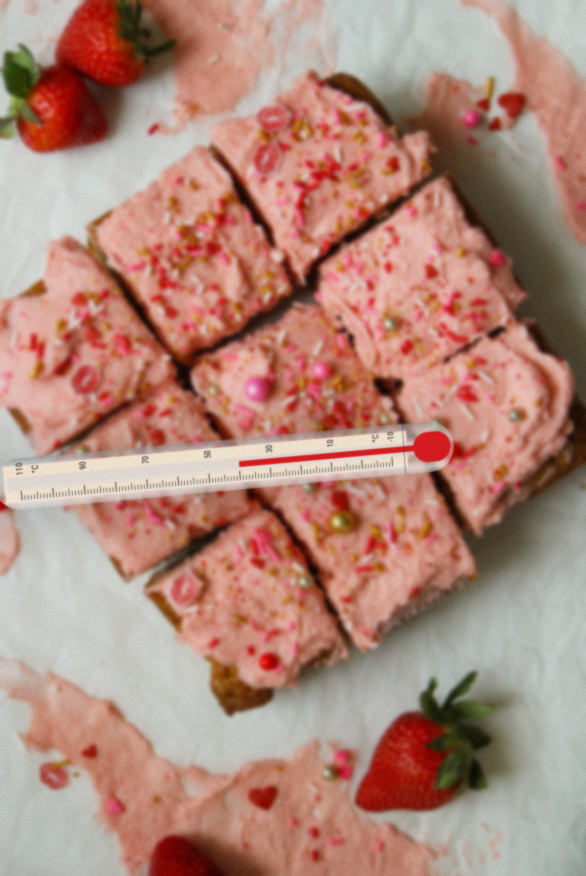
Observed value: 40; °C
